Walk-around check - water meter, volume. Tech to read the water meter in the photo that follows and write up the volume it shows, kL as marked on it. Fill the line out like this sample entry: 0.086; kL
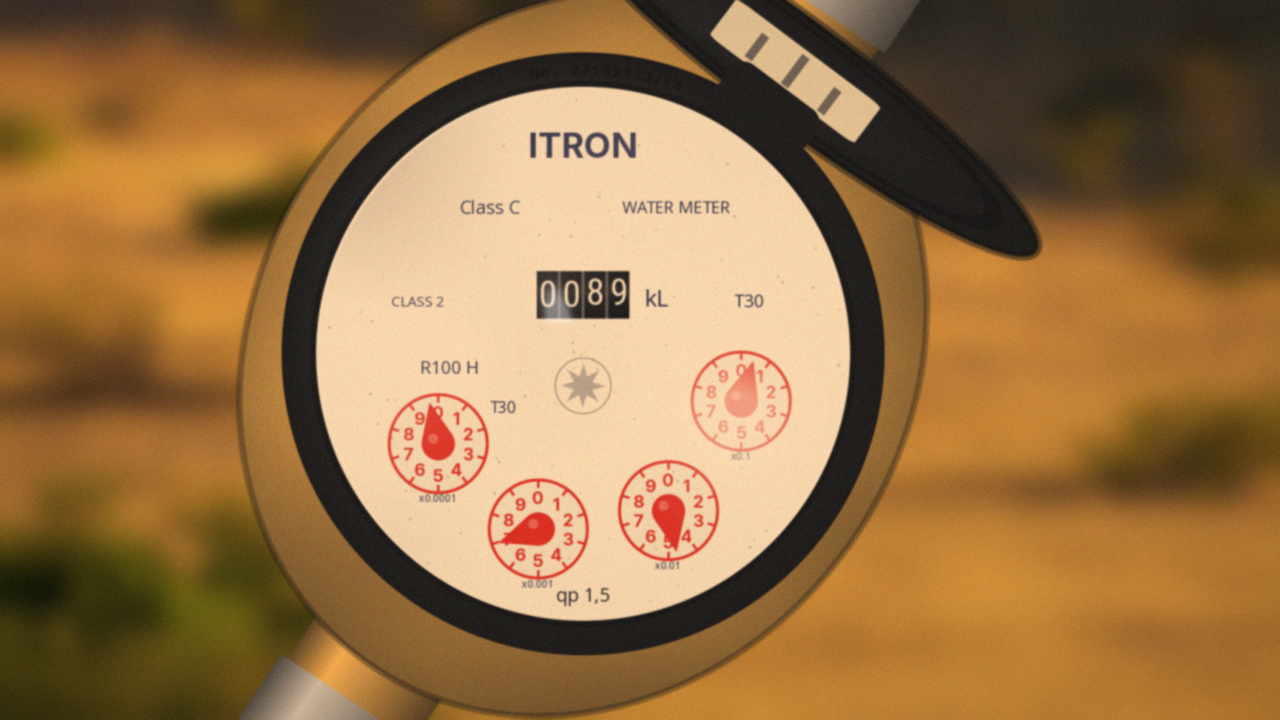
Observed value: 89.0469; kL
